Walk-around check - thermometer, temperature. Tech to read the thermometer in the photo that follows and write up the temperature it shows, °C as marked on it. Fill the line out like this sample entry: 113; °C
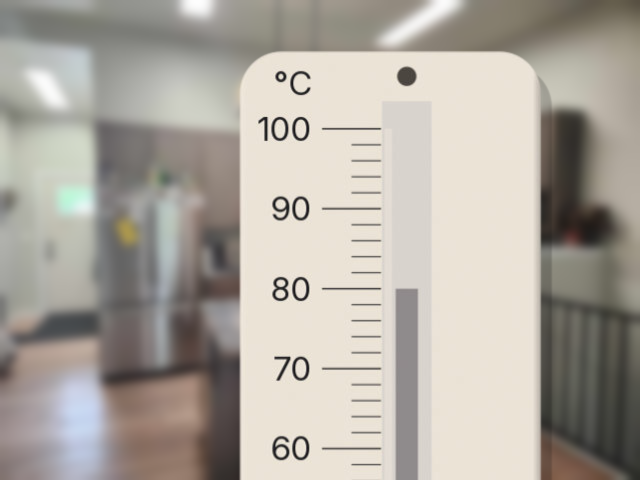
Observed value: 80; °C
